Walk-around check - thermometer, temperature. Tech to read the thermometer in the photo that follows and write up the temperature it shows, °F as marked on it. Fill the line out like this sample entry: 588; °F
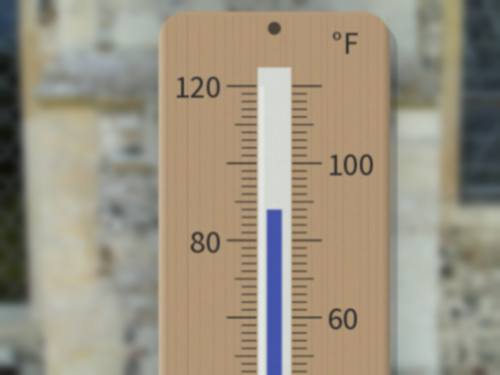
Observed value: 88; °F
